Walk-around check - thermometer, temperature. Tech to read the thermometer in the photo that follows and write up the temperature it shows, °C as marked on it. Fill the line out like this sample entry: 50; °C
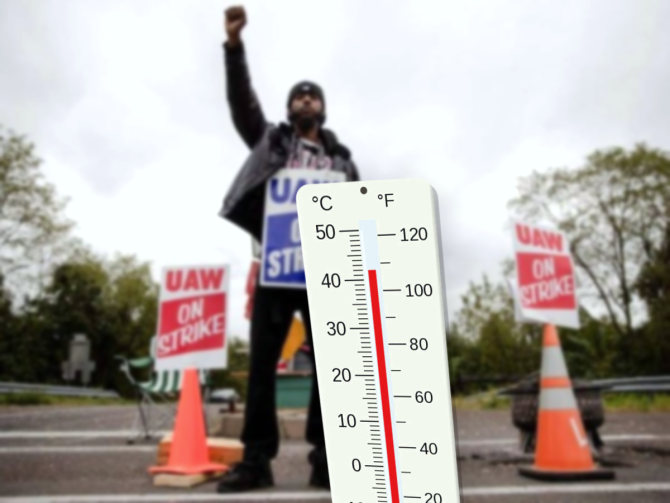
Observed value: 42; °C
